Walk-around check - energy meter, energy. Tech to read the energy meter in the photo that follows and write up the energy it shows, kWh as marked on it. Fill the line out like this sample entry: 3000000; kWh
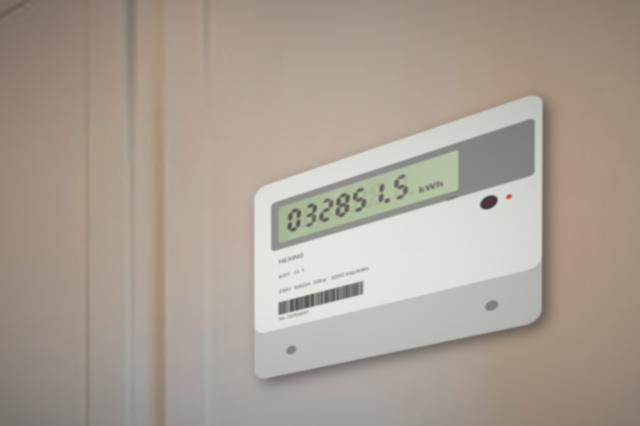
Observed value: 32851.5; kWh
